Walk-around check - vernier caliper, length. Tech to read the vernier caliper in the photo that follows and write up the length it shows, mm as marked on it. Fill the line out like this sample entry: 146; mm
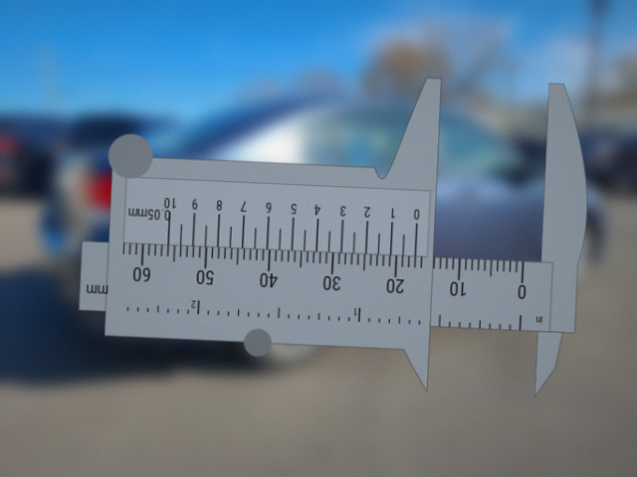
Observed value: 17.0; mm
